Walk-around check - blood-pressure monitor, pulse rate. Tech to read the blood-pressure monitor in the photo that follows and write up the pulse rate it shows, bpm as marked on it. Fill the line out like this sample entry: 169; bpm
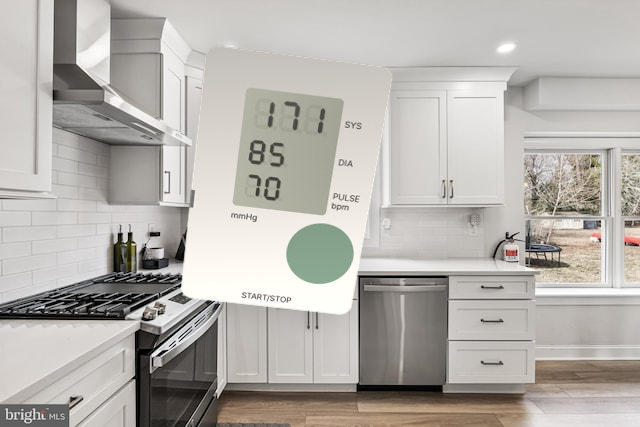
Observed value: 70; bpm
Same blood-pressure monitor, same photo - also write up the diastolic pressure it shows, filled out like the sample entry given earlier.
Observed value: 85; mmHg
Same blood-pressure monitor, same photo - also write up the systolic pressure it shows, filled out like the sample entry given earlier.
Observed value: 171; mmHg
